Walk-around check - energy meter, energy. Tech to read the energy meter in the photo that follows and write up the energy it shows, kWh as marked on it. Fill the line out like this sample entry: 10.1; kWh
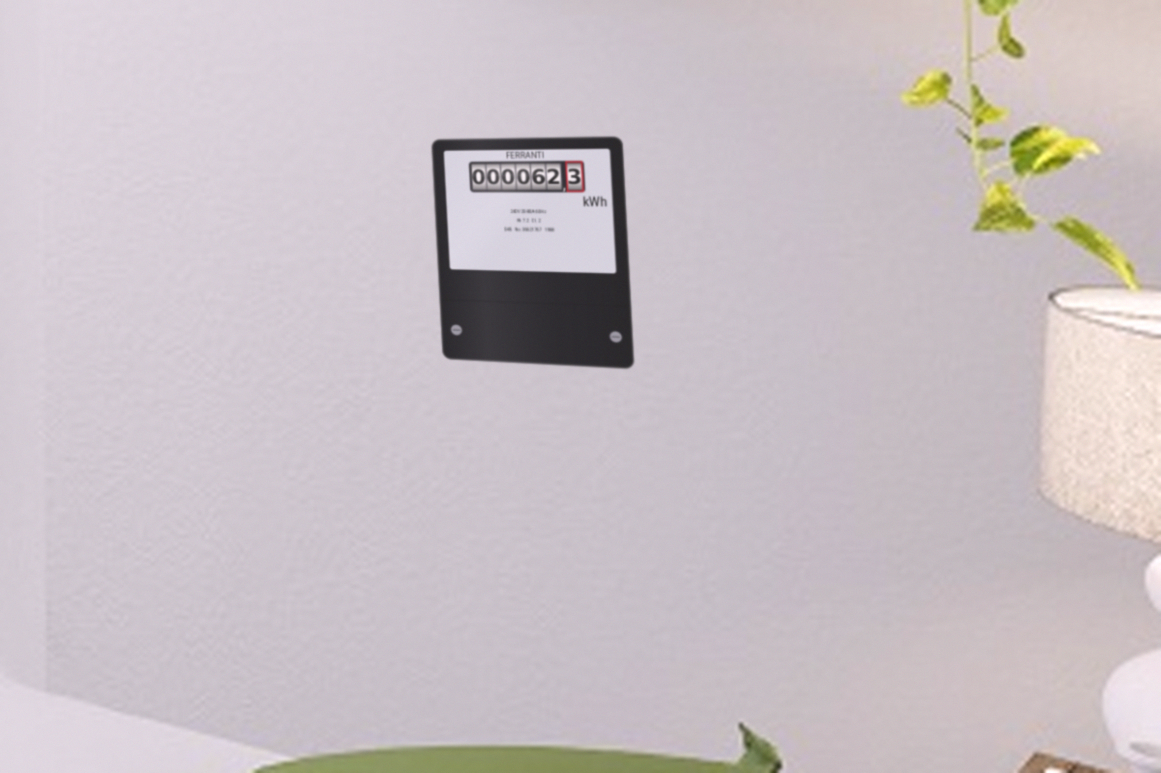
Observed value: 62.3; kWh
